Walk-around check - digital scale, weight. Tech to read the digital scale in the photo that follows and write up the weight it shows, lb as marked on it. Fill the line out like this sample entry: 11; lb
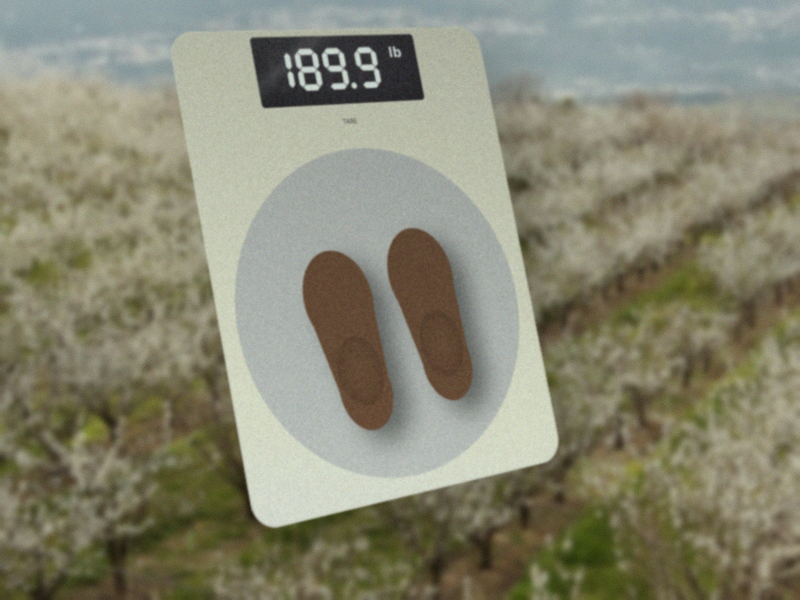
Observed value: 189.9; lb
